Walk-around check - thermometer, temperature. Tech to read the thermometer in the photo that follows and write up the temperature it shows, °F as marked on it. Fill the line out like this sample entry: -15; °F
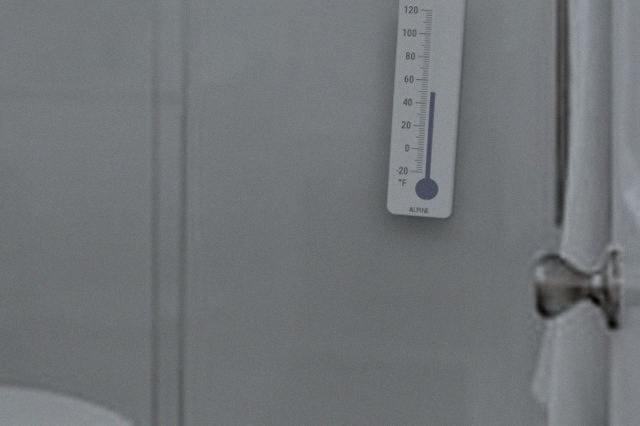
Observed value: 50; °F
